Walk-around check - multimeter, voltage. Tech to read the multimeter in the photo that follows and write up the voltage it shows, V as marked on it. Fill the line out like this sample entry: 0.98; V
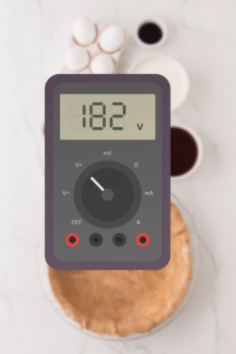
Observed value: 182; V
